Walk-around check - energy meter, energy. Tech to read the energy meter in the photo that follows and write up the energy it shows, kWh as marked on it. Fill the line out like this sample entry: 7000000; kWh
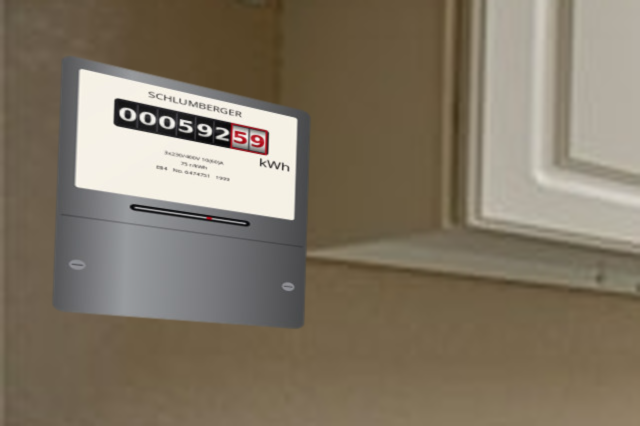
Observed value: 592.59; kWh
